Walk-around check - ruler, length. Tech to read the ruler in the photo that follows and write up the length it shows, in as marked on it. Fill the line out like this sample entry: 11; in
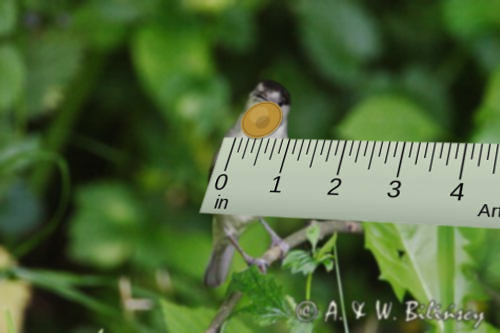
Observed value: 0.75; in
